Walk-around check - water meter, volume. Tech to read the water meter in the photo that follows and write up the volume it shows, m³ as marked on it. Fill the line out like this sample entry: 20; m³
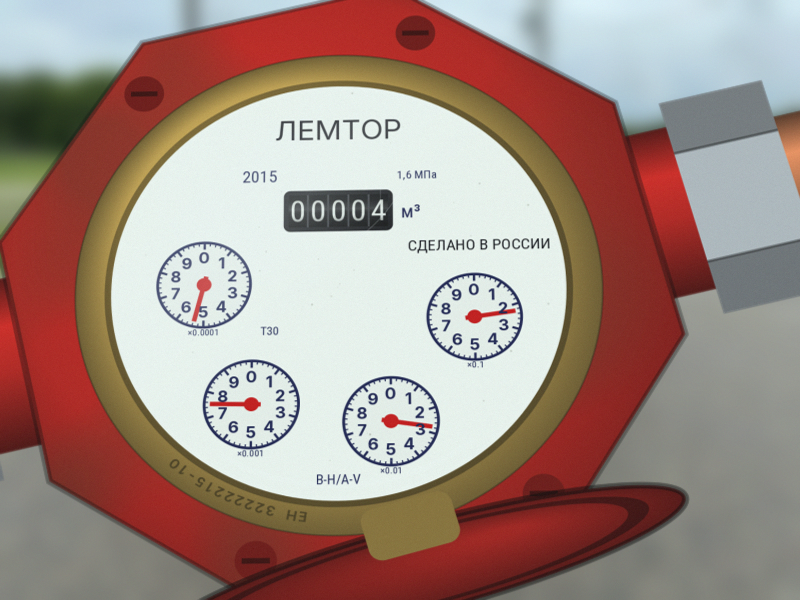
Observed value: 4.2275; m³
